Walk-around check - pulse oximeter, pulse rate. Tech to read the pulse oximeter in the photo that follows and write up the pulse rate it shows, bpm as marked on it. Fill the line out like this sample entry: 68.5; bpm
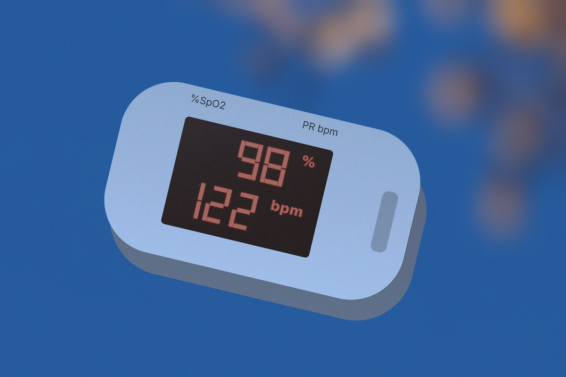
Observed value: 122; bpm
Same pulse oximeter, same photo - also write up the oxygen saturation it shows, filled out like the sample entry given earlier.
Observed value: 98; %
